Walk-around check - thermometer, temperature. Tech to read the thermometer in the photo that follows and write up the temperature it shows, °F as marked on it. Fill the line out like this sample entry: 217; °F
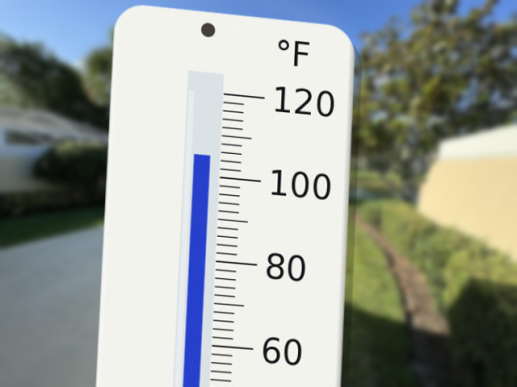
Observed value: 105; °F
